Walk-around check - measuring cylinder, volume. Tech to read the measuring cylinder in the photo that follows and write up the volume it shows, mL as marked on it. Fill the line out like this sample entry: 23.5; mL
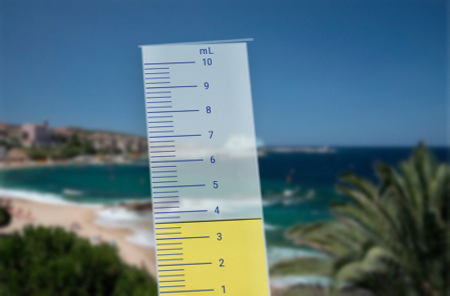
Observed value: 3.6; mL
